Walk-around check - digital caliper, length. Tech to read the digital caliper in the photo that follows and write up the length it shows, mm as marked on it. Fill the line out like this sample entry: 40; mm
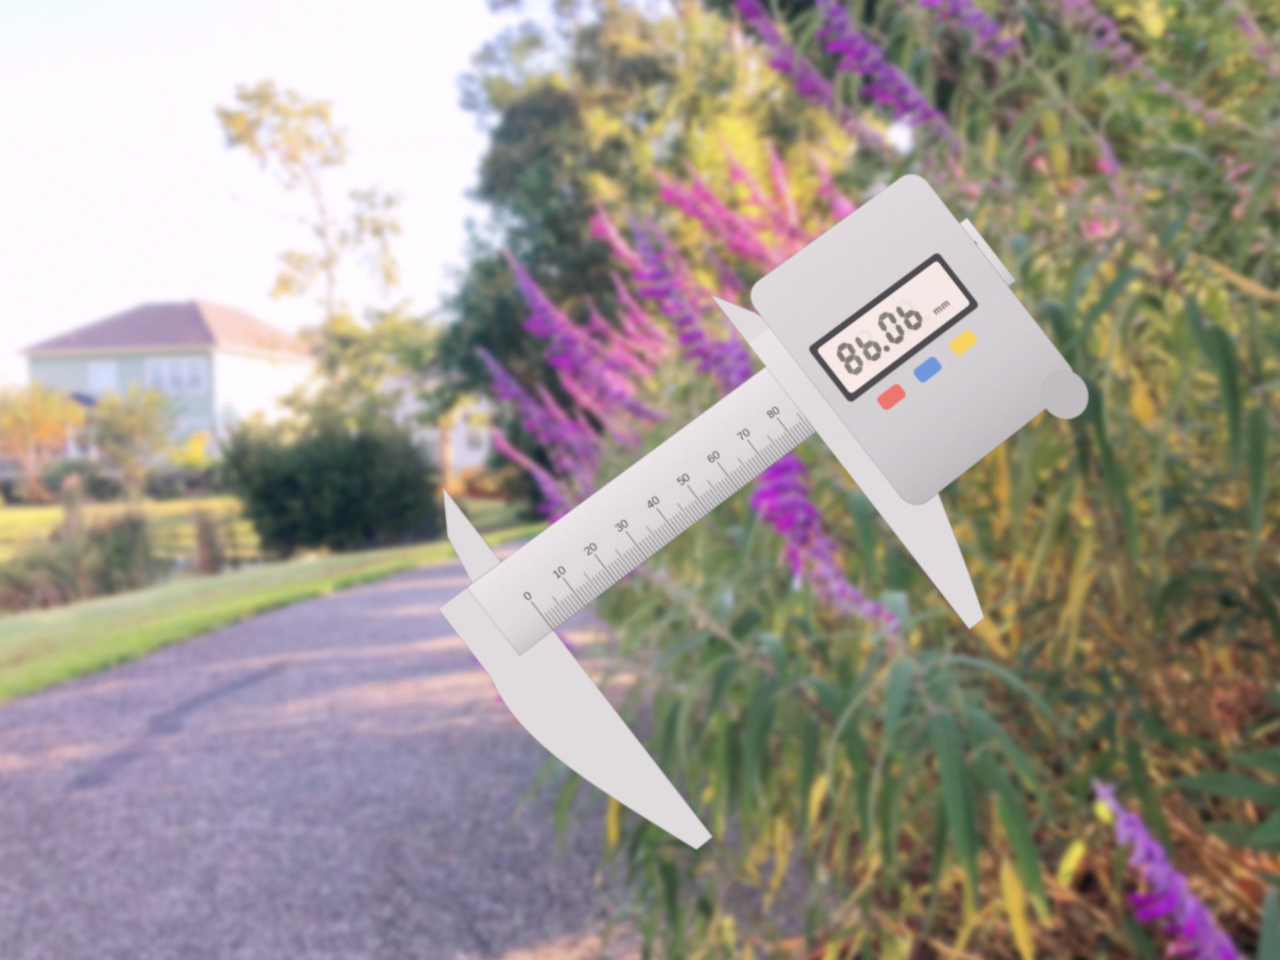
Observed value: 86.06; mm
